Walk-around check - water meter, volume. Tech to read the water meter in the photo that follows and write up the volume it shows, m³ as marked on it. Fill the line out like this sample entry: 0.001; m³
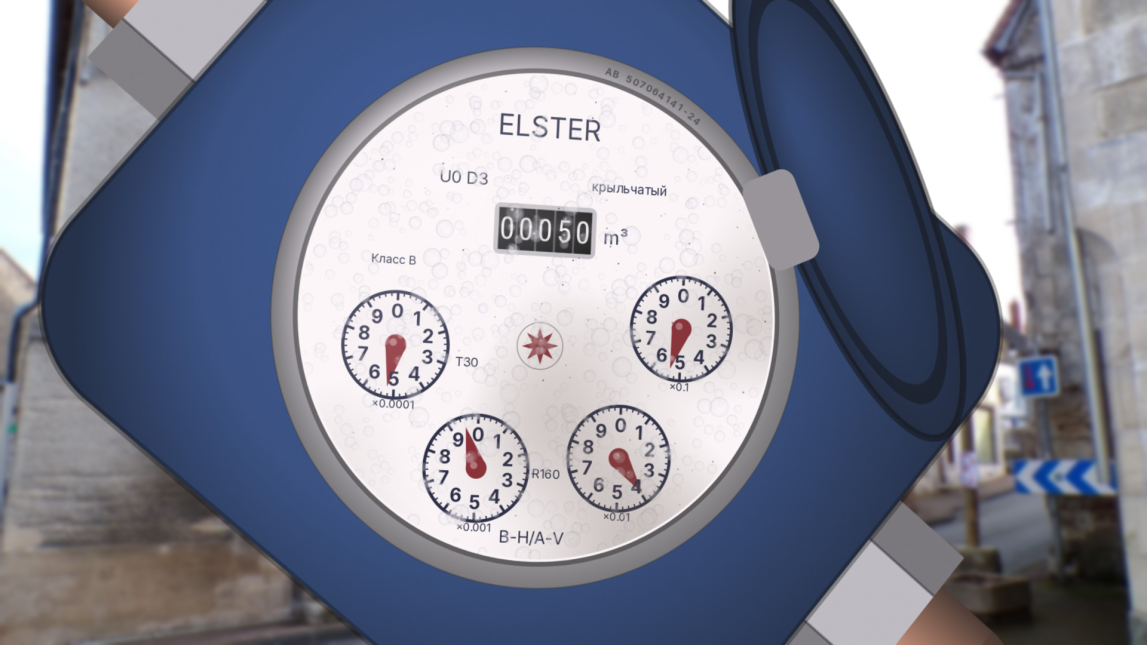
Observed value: 50.5395; m³
